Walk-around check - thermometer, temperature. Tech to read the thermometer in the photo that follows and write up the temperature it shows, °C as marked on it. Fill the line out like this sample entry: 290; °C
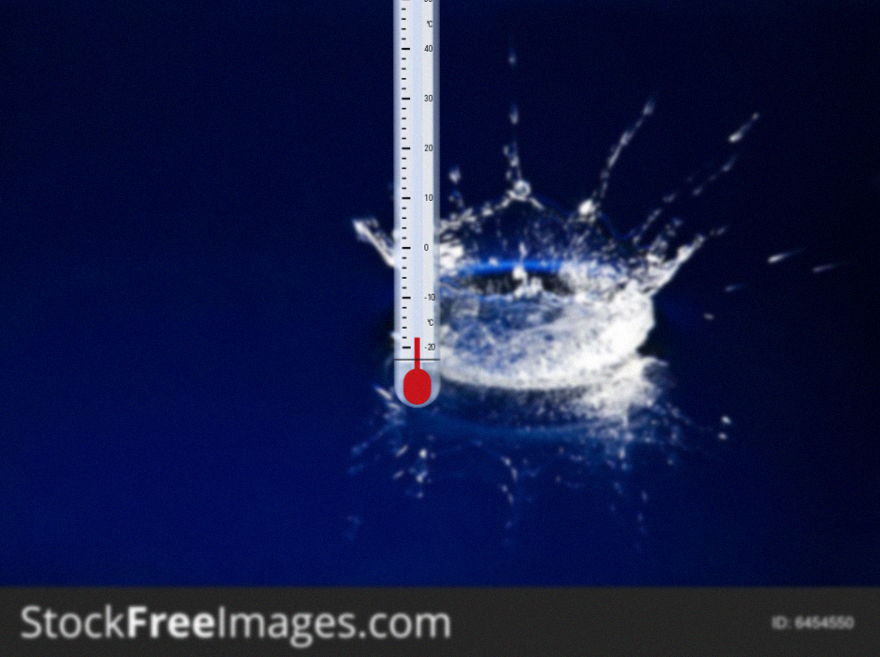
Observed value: -18; °C
